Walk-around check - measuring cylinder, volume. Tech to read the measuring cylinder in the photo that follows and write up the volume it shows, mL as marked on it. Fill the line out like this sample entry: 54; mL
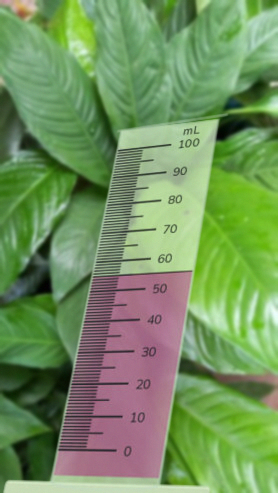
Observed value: 55; mL
